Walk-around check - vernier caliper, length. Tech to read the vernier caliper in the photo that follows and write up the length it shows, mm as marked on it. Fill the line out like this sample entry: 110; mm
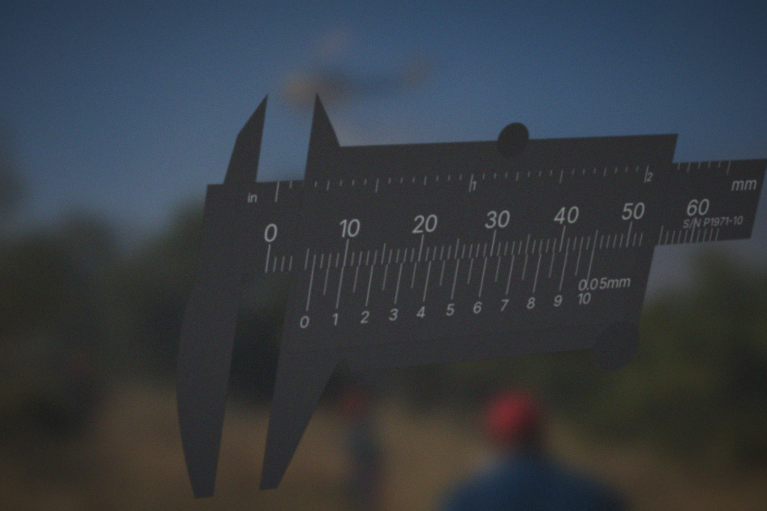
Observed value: 6.0; mm
